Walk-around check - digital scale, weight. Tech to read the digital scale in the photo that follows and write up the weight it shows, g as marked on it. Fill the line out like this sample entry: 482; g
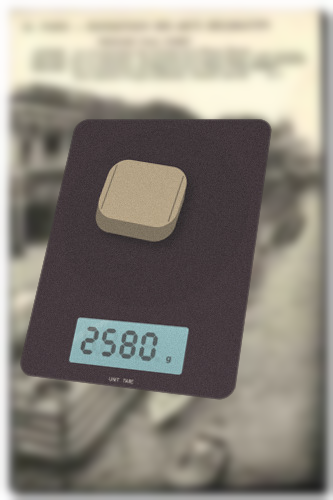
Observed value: 2580; g
